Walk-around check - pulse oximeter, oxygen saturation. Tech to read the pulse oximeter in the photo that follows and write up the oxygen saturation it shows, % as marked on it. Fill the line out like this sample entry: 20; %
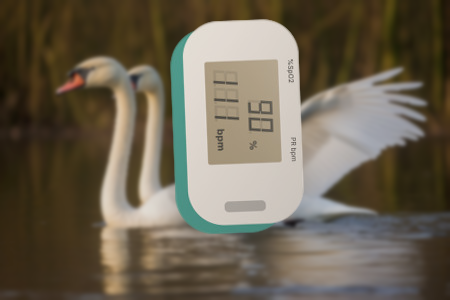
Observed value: 90; %
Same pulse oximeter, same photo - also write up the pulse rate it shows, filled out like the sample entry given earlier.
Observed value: 111; bpm
